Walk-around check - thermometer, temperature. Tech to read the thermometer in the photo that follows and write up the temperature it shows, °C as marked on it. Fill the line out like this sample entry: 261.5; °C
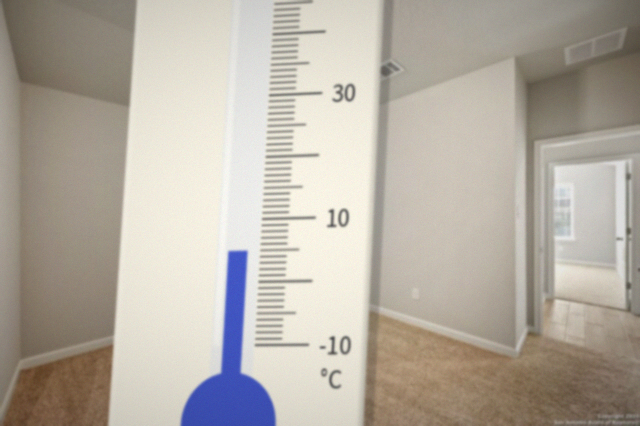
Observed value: 5; °C
